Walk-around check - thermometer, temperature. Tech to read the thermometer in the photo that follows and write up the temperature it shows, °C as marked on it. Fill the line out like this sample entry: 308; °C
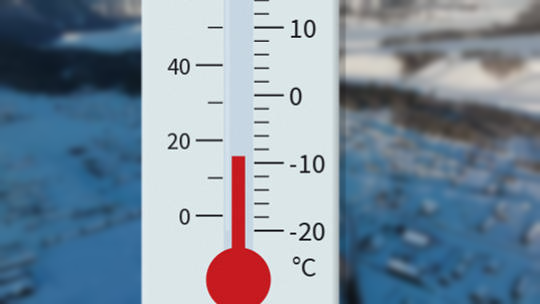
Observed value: -9; °C
